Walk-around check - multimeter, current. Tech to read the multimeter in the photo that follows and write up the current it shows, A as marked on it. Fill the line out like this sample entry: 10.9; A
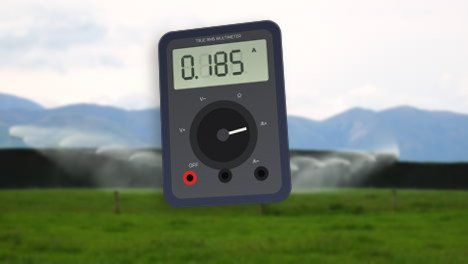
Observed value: 0.185; A
